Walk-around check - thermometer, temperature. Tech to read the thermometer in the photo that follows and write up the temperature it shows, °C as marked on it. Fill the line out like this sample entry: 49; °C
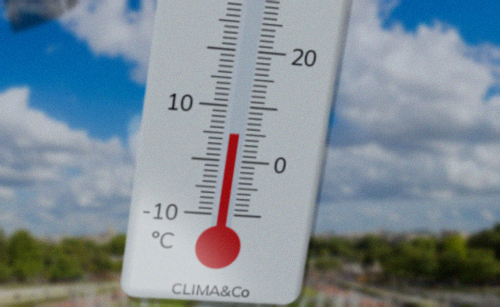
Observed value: 5; °C
